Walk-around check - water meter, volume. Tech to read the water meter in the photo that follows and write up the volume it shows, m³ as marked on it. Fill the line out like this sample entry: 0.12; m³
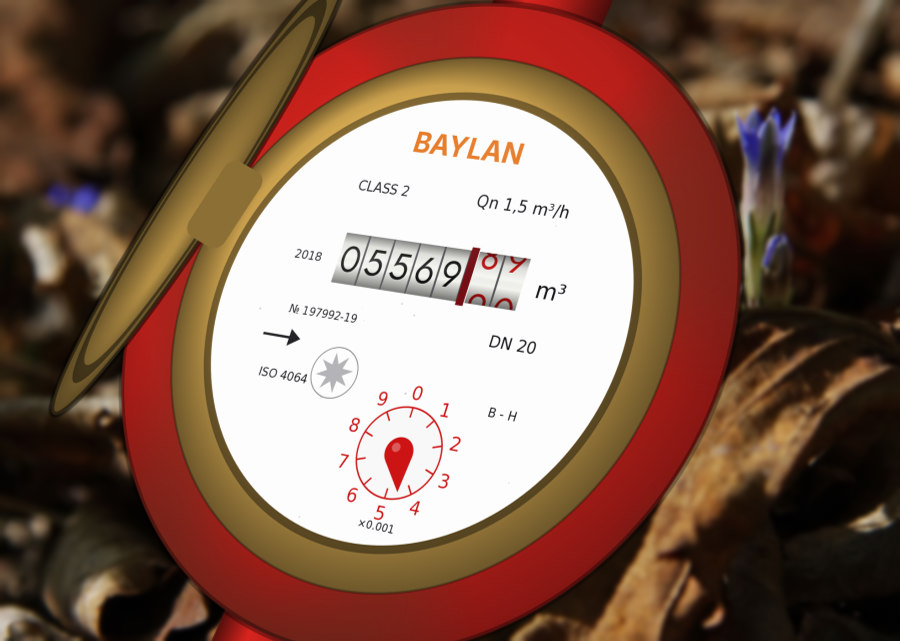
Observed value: 5569.894; m³
